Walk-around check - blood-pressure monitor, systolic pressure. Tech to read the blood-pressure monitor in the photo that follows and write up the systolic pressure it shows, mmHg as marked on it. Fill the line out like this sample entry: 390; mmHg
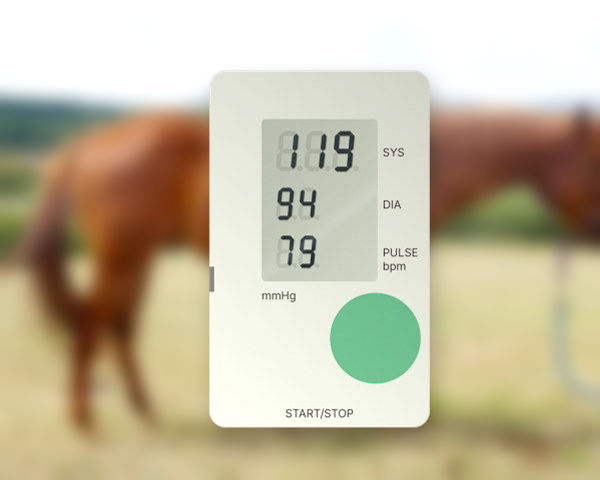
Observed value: 119; mmHg
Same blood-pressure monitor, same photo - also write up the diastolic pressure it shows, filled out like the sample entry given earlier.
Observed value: 94; mmHg
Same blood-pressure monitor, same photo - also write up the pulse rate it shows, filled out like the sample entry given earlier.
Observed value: 79; bpm
